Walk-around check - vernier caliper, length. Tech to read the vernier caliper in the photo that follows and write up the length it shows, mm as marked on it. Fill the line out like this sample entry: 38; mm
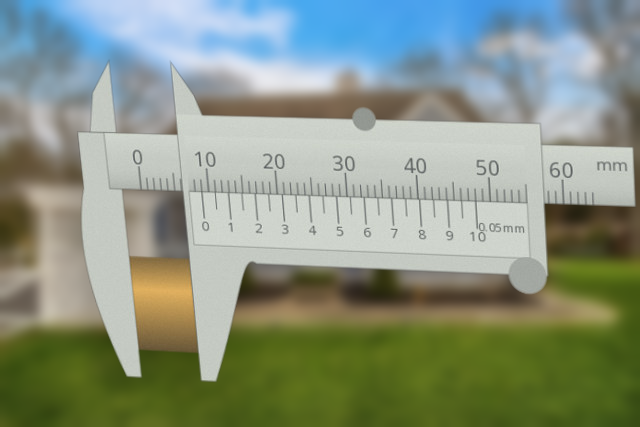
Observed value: 9.0; mm
